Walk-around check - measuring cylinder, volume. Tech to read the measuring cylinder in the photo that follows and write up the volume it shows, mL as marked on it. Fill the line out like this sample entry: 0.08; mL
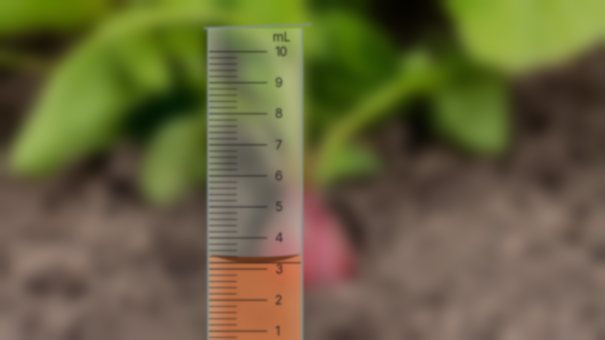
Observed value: 3.2; mL
